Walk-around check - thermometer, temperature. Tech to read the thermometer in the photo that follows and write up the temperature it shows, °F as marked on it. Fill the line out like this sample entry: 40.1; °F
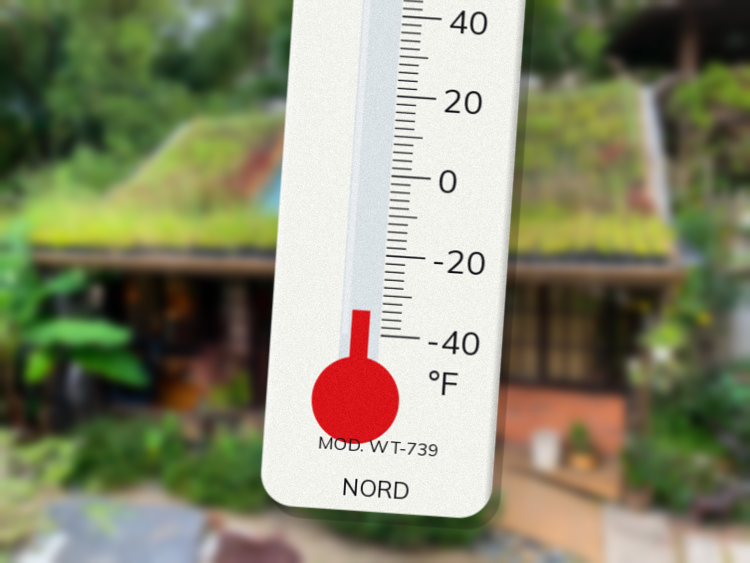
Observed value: -34; °F
